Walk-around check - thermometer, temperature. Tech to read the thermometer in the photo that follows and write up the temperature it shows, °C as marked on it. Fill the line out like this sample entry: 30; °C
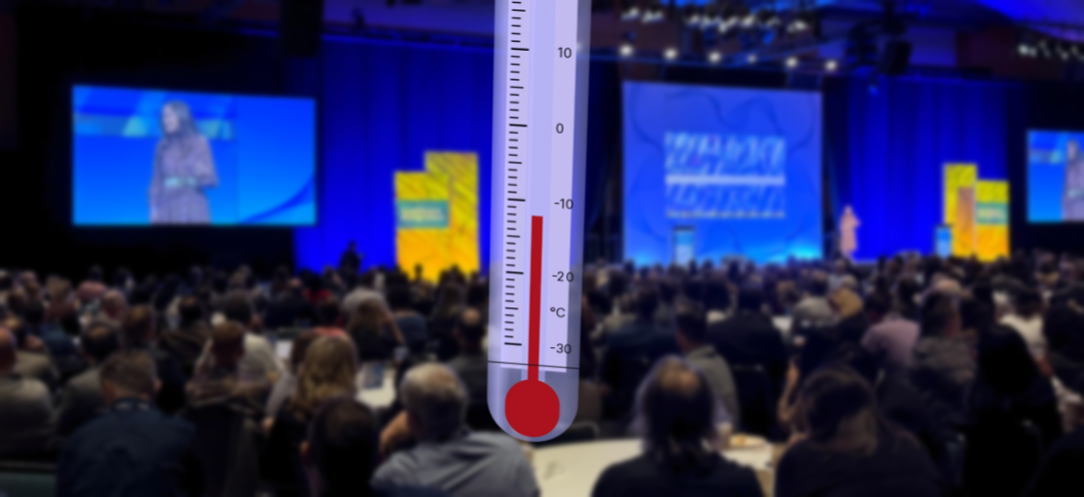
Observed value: -12; °C
